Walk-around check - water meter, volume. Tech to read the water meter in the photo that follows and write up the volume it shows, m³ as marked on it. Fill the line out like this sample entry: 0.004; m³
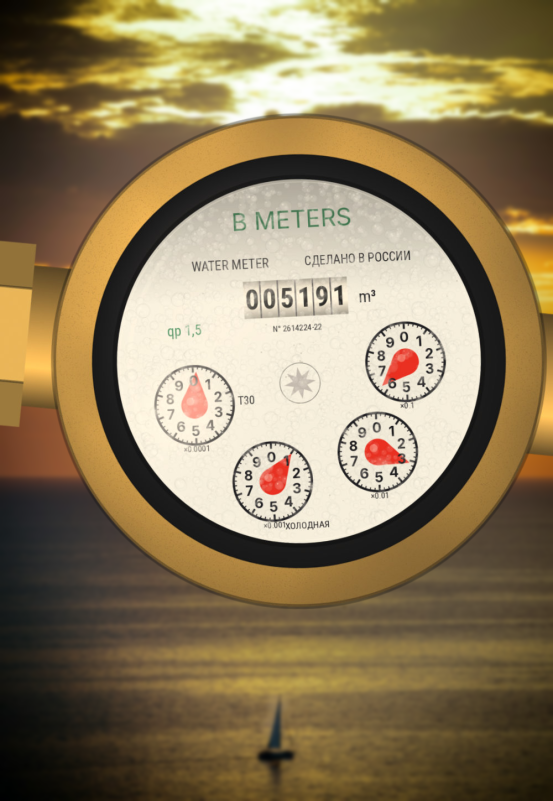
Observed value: 5191.6310; m³
